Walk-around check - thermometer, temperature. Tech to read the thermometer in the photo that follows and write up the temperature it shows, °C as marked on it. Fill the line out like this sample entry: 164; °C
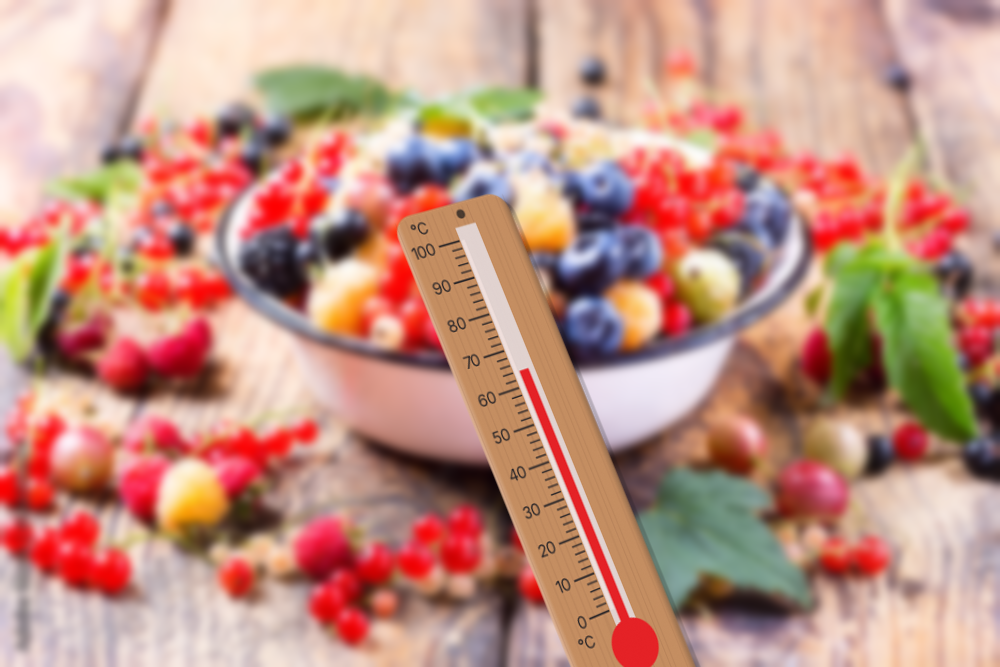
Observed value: 64; °C
